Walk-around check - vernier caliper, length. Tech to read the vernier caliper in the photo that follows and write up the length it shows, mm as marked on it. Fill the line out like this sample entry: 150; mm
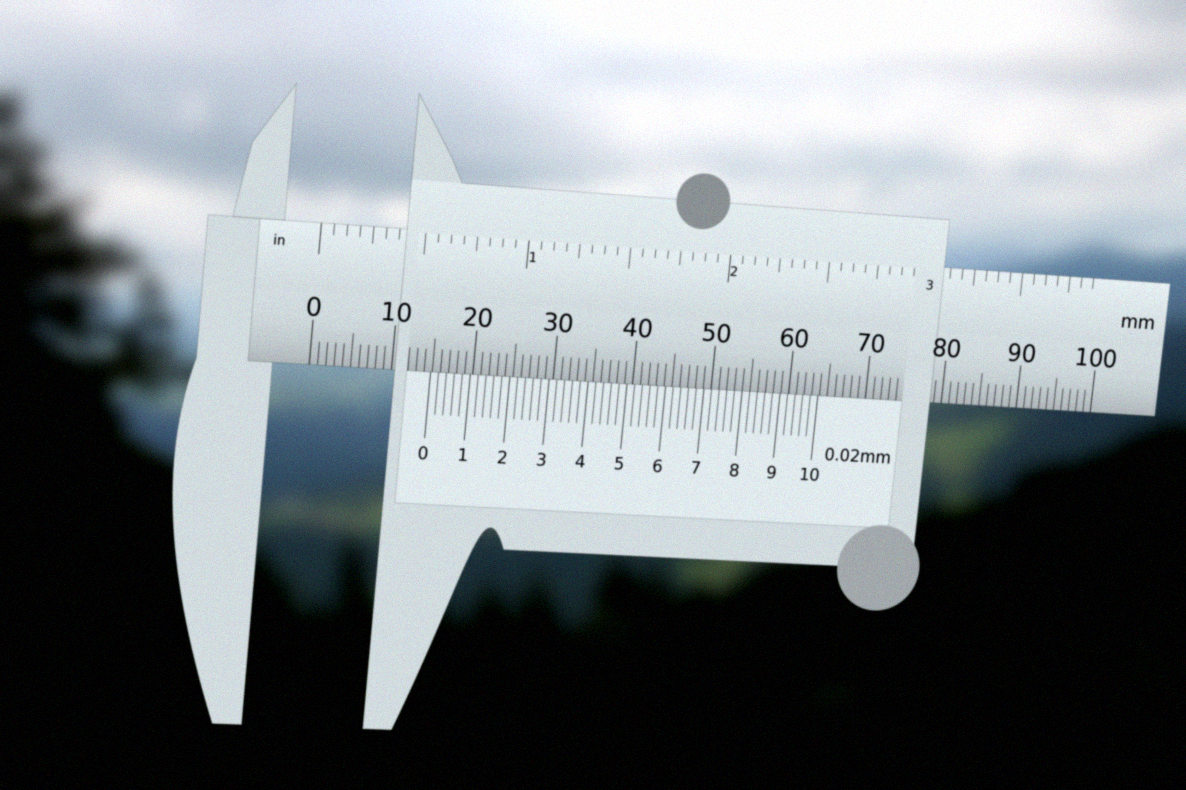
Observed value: 14.8; mm
